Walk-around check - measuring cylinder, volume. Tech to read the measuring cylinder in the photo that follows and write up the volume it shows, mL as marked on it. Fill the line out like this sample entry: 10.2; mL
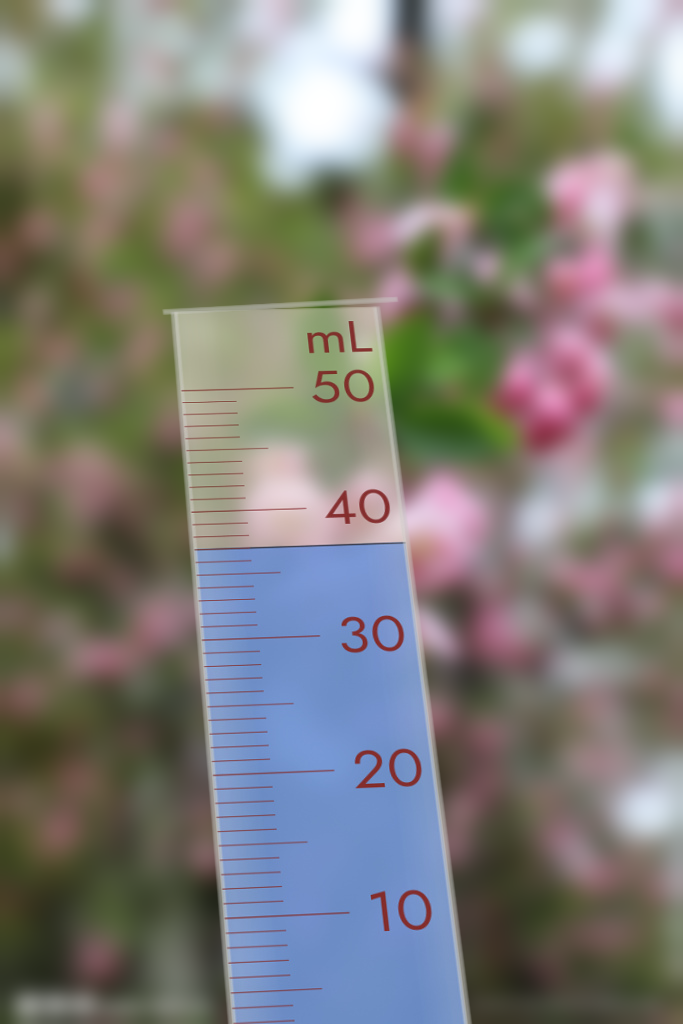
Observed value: 37; mL
